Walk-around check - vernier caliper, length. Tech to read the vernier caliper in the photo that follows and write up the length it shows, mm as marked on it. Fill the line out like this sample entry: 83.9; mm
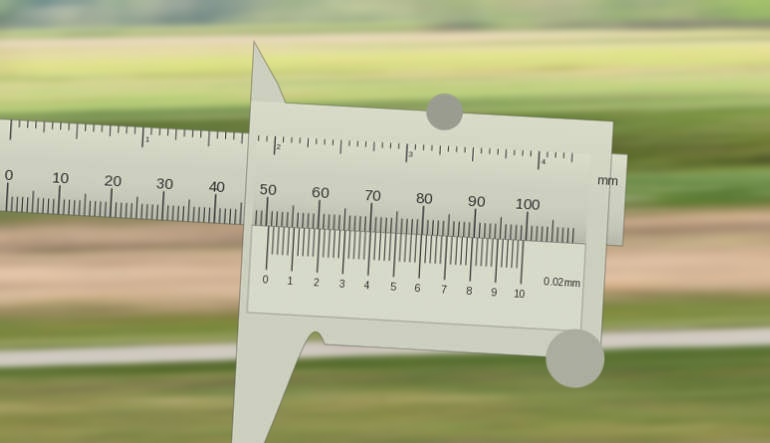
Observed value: 50.5; mm
